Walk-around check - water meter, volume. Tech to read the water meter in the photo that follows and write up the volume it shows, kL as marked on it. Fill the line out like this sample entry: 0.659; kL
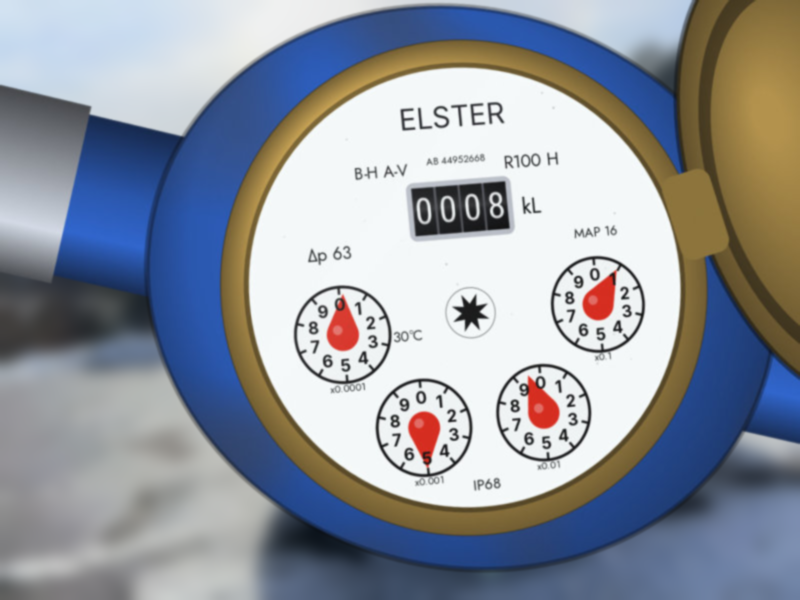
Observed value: 8.0950; kL
